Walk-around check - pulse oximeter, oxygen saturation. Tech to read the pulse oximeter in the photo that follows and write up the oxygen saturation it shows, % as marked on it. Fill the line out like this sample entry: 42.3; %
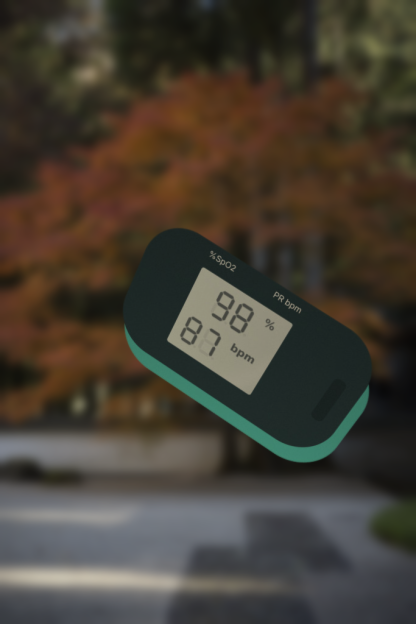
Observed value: 98; %
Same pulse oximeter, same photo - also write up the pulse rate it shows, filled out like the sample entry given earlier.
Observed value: 87; bpm
